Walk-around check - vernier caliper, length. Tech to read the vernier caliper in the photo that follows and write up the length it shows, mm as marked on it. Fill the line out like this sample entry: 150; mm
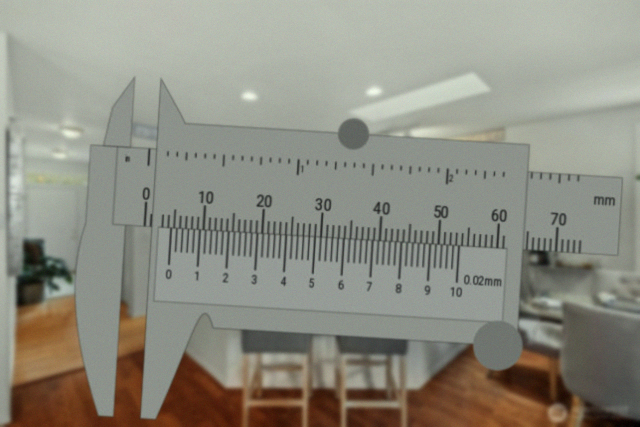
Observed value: 4.5; mm
